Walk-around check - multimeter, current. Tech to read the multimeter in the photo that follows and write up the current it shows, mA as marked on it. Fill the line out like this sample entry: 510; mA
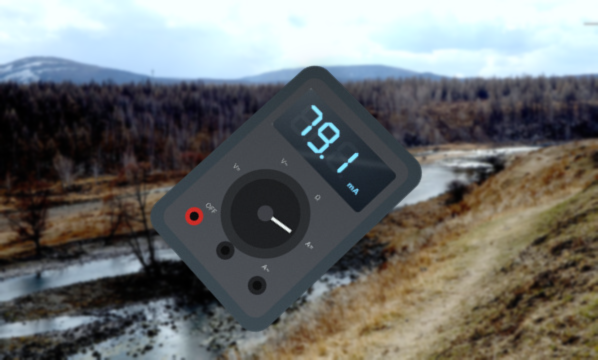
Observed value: 79.1; mA
